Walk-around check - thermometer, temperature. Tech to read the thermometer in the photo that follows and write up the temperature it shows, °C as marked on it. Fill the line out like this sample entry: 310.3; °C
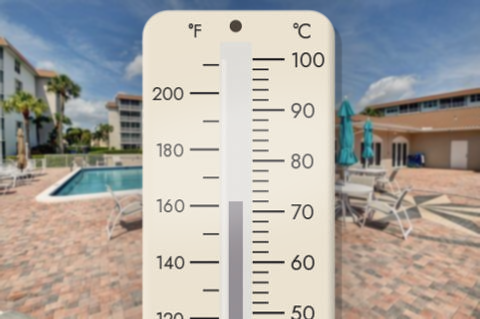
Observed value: 72; °C
